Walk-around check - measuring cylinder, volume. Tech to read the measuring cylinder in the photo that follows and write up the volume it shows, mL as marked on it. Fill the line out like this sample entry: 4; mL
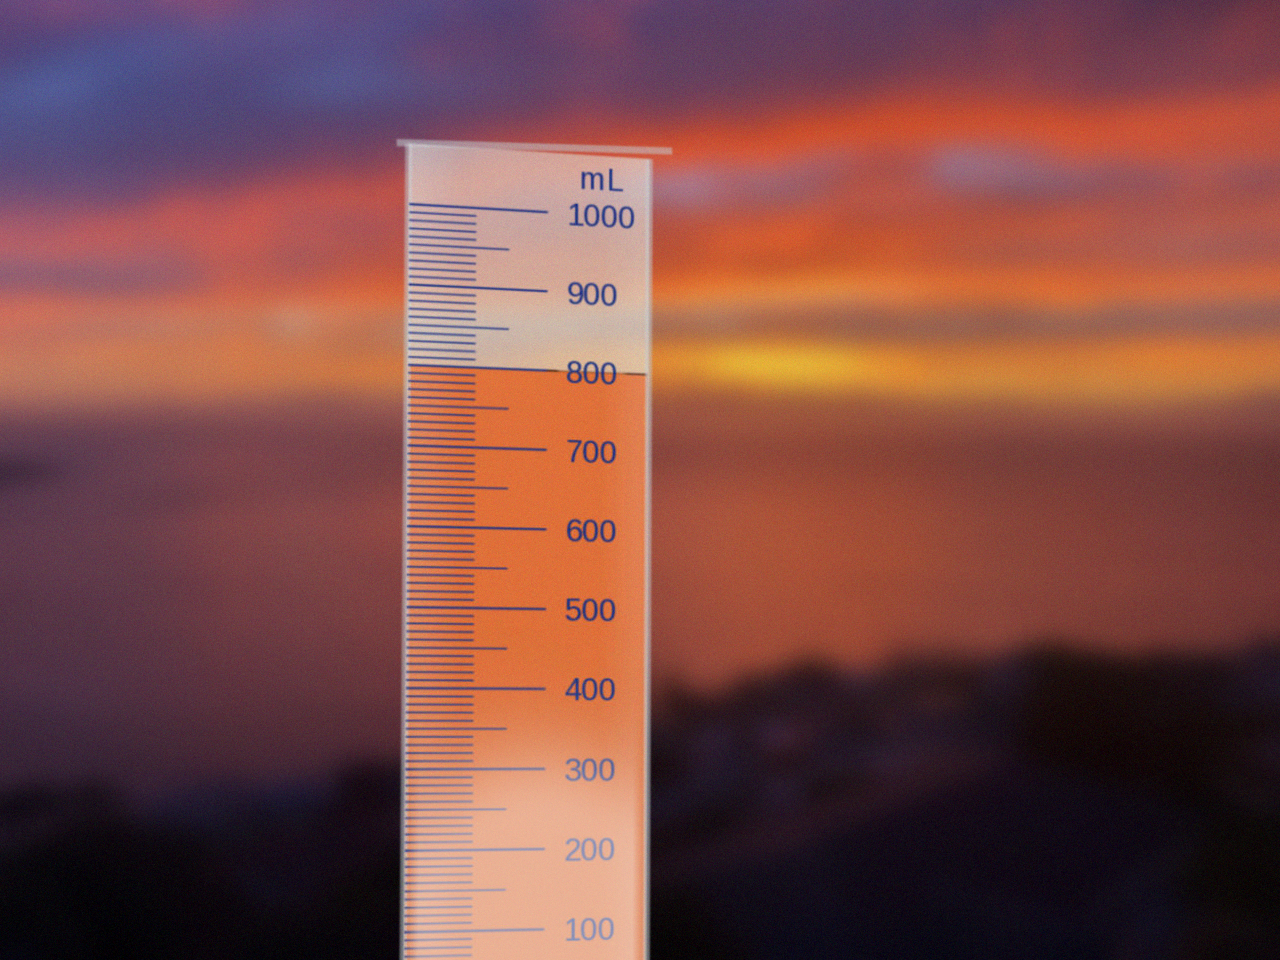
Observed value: 800; mL
